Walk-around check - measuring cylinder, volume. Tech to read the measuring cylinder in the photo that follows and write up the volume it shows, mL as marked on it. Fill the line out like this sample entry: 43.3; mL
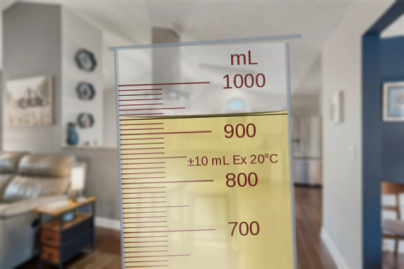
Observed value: 930; mL
